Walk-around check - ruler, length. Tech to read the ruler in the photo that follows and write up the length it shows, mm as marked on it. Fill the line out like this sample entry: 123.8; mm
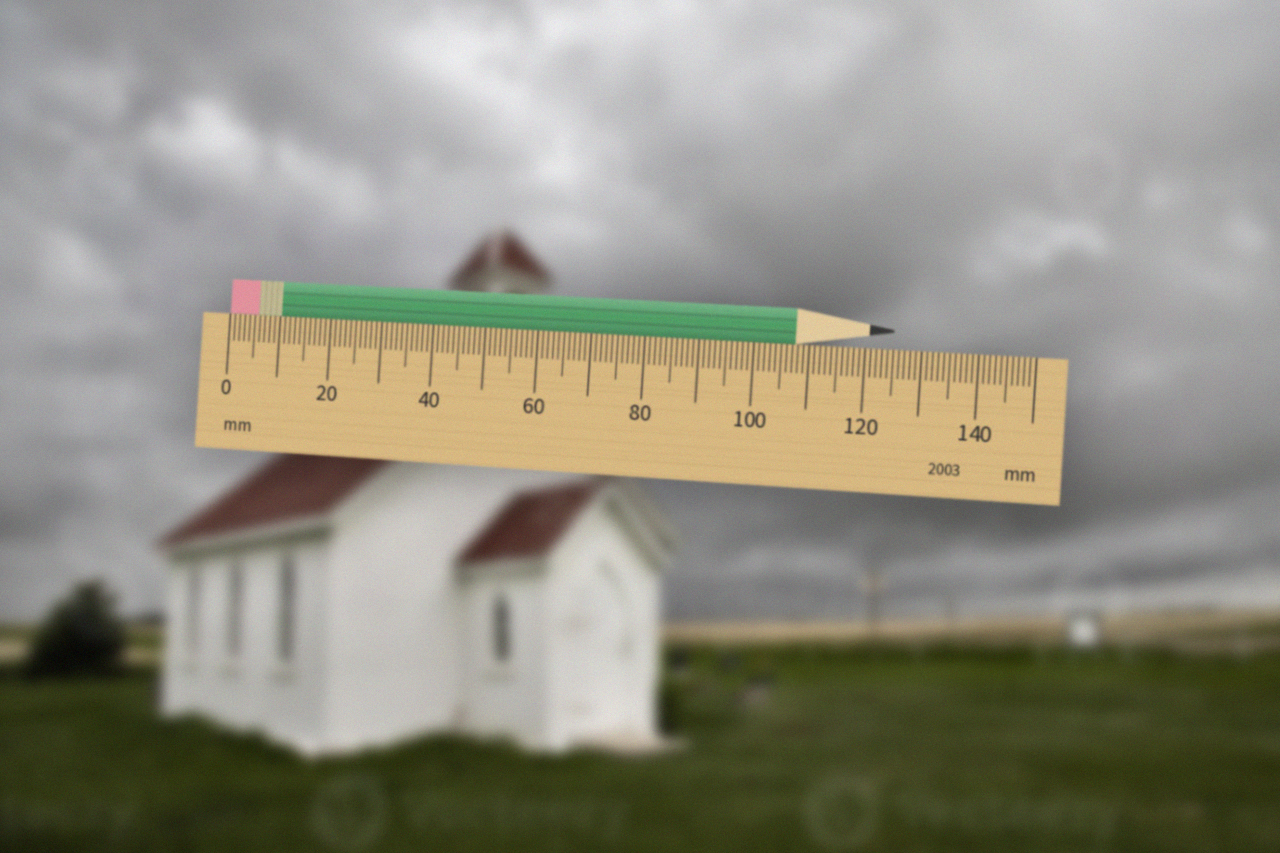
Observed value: 125; mm
